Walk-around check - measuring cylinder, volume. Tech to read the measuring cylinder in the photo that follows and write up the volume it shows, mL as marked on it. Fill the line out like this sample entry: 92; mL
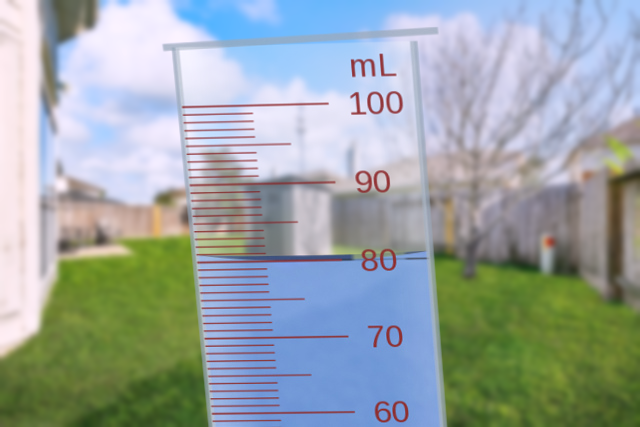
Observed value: 80; mL
